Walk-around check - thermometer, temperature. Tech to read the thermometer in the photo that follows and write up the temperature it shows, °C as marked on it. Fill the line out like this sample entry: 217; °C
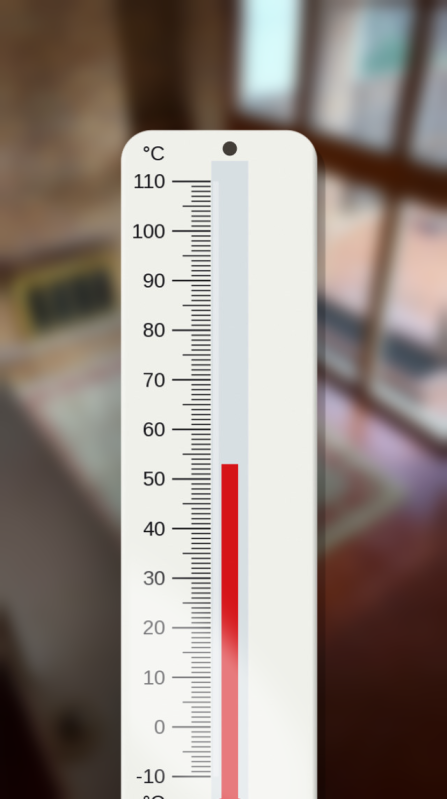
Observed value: 53; °C
